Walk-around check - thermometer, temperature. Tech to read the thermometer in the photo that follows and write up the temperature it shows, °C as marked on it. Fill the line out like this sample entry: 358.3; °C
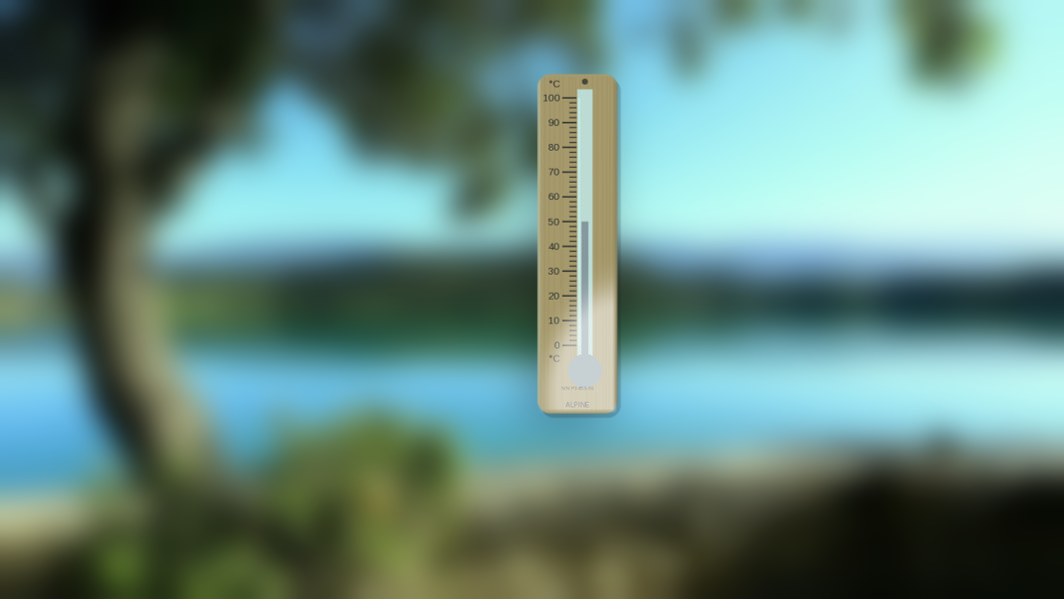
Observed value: 50; °C
